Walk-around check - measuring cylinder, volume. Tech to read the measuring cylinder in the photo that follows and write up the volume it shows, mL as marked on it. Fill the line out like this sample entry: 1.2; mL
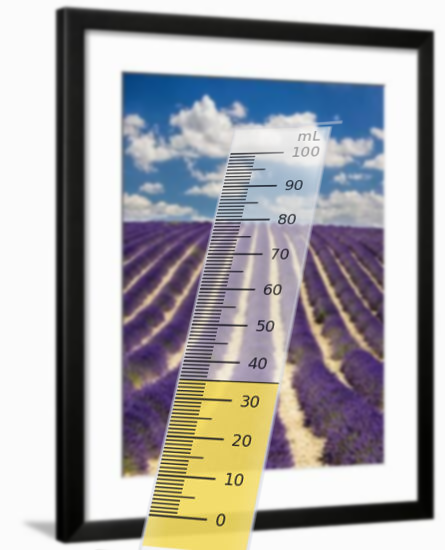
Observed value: 35; mL
